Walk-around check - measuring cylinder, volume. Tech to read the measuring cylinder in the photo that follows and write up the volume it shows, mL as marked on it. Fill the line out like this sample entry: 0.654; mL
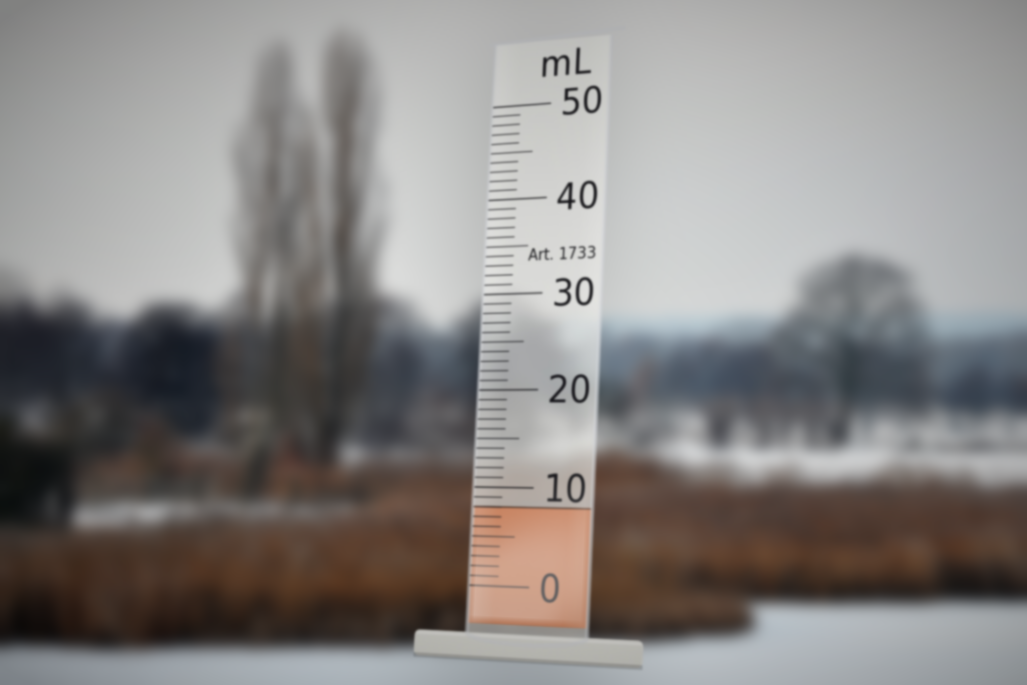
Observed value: 8; mL
